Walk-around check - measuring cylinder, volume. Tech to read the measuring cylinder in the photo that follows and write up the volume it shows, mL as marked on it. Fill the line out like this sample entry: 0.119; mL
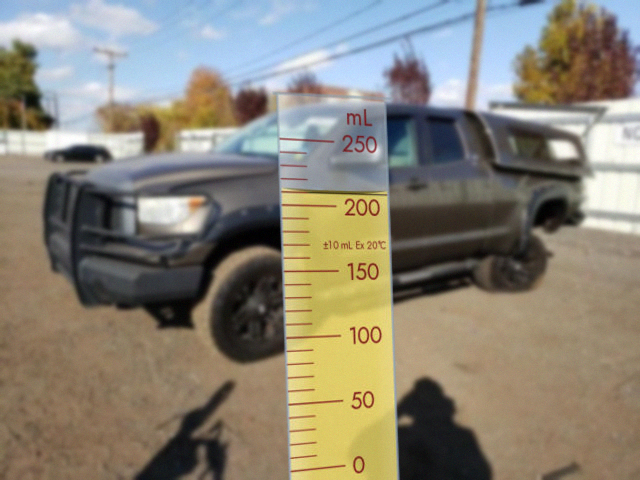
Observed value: 210; mL
